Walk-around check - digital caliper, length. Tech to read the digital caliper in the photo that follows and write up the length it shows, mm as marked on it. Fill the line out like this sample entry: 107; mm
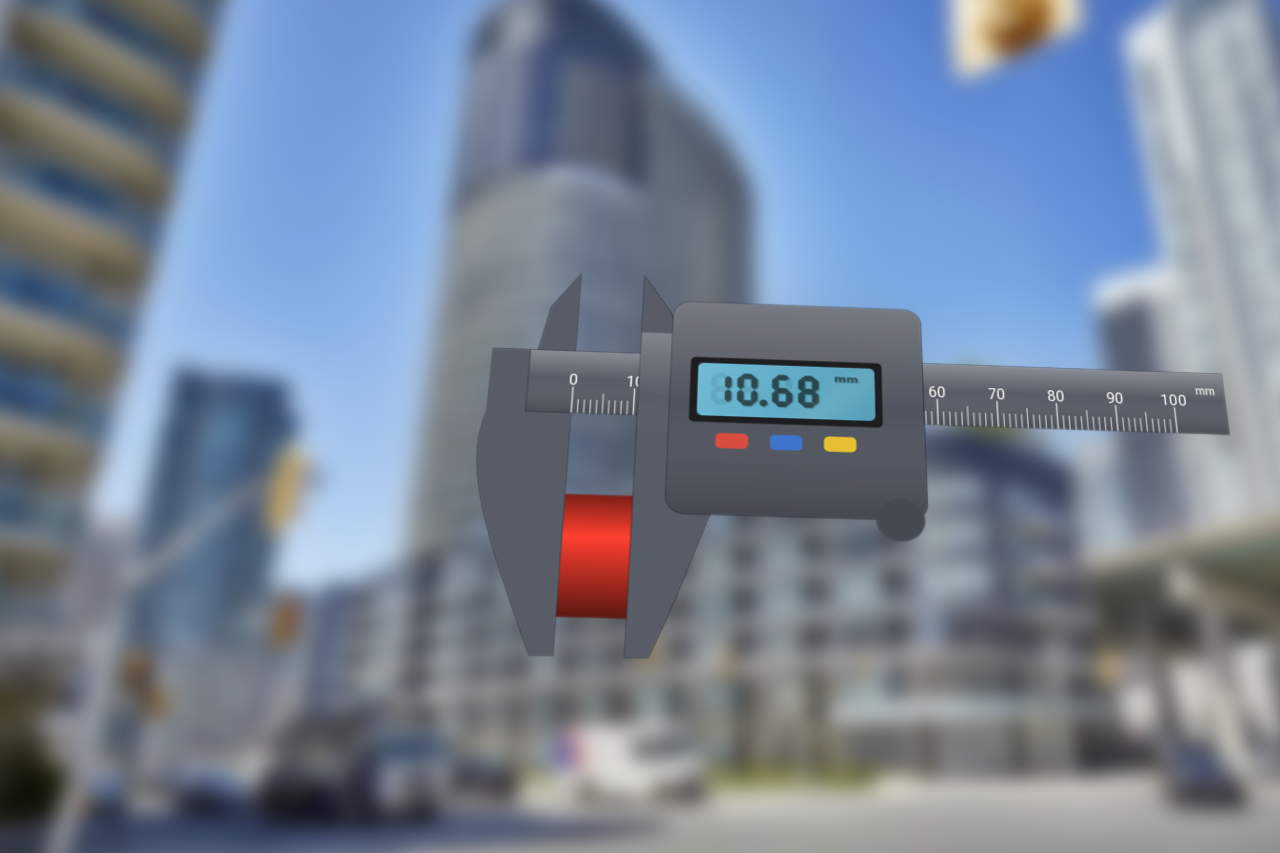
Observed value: 10.68; mm
